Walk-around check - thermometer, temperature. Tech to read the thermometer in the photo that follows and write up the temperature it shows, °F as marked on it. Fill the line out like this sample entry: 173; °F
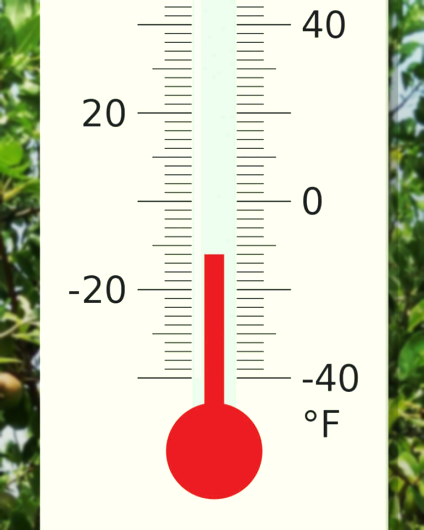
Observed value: -12; °F
